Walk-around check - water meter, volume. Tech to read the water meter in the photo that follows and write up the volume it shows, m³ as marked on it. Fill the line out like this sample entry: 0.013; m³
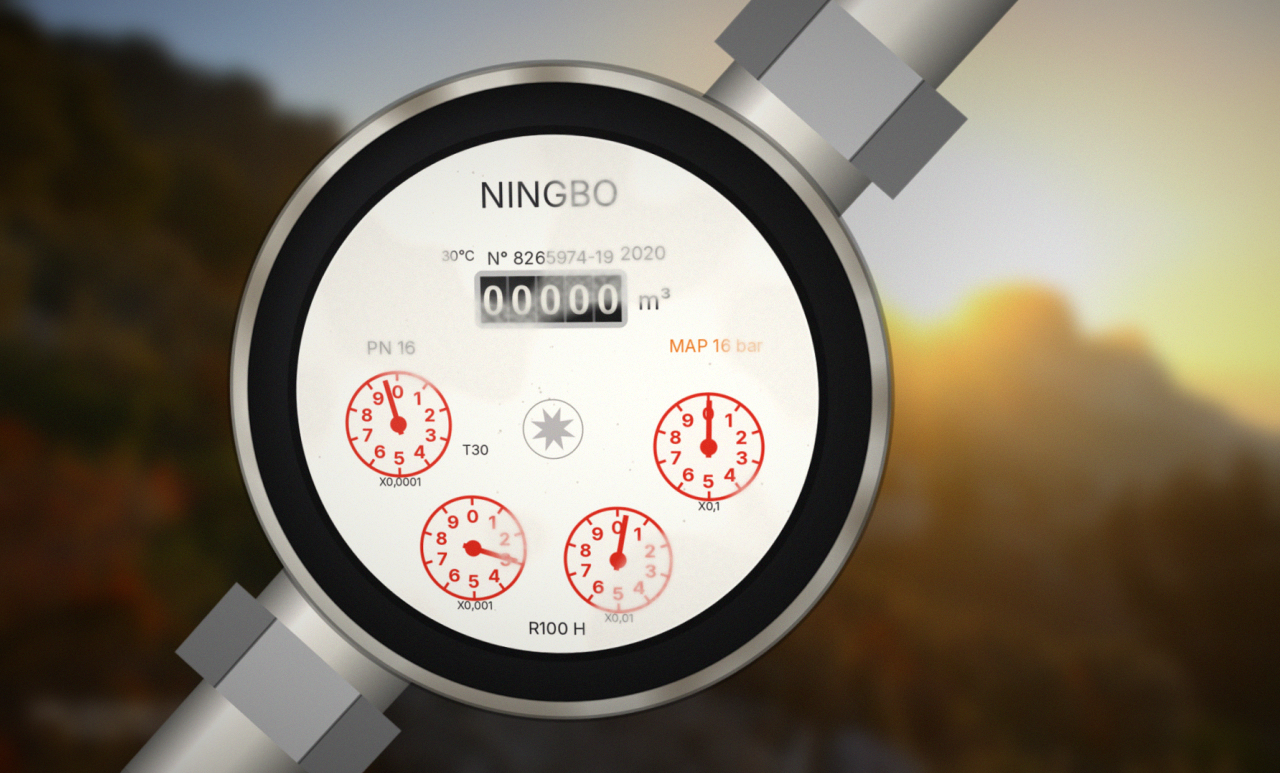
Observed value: 0.0029; m³
